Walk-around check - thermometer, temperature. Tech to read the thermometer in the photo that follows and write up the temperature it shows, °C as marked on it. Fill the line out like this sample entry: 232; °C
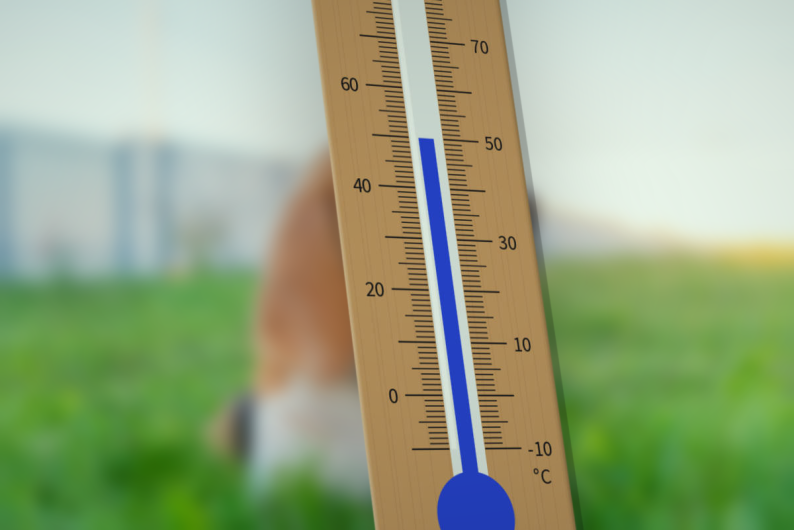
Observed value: 50; °C
